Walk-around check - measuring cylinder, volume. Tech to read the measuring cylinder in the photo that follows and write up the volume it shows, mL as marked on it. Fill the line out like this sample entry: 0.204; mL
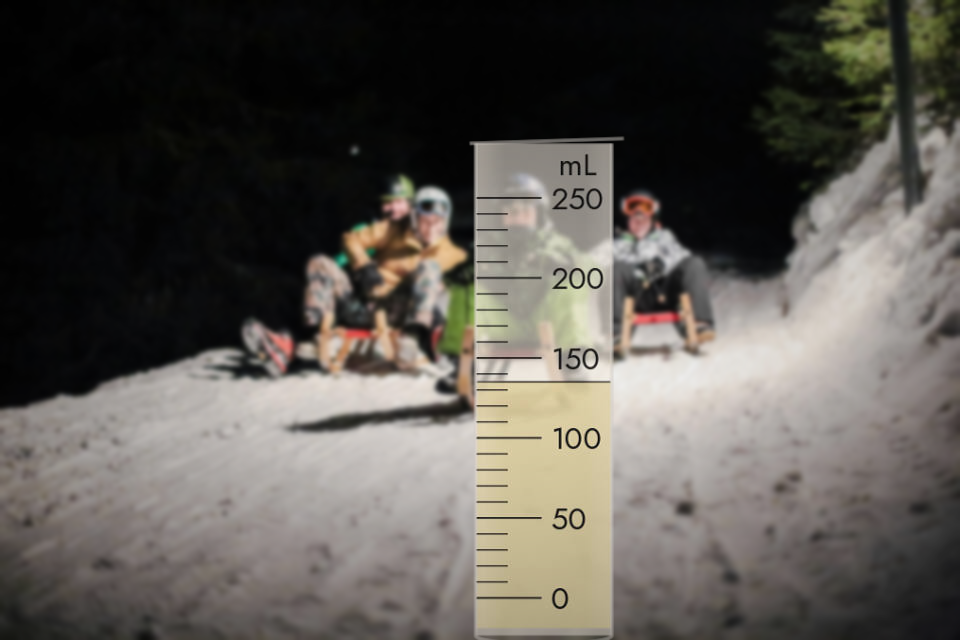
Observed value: 135; mL
